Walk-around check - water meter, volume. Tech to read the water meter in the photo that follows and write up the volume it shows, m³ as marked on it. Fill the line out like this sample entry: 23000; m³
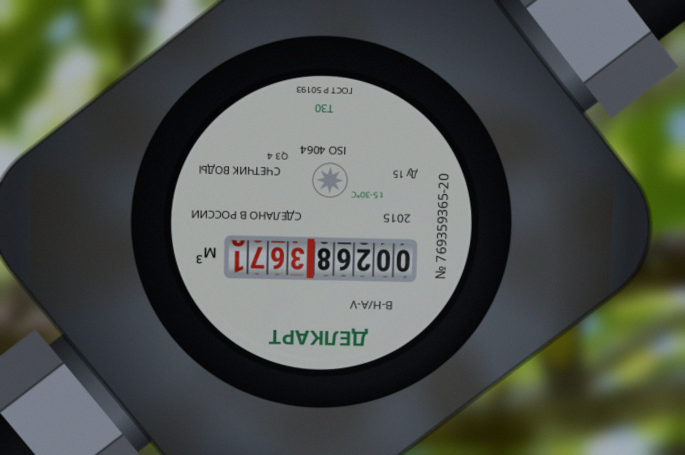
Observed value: 268.3671; m³
